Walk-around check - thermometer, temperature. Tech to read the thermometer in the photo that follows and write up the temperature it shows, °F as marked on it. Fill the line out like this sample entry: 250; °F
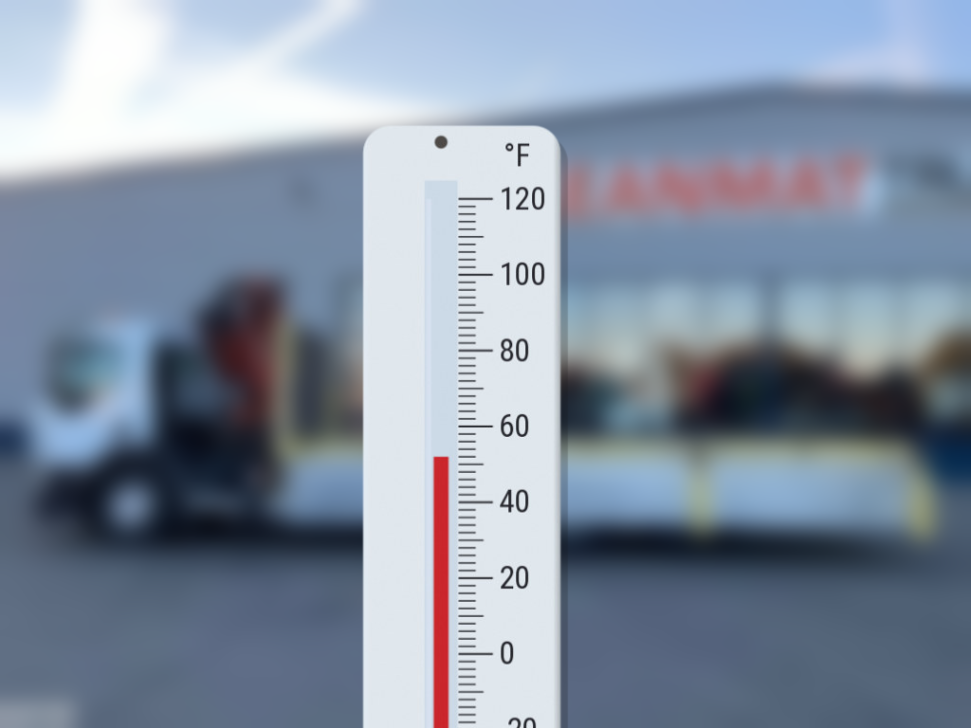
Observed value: 52; °F
